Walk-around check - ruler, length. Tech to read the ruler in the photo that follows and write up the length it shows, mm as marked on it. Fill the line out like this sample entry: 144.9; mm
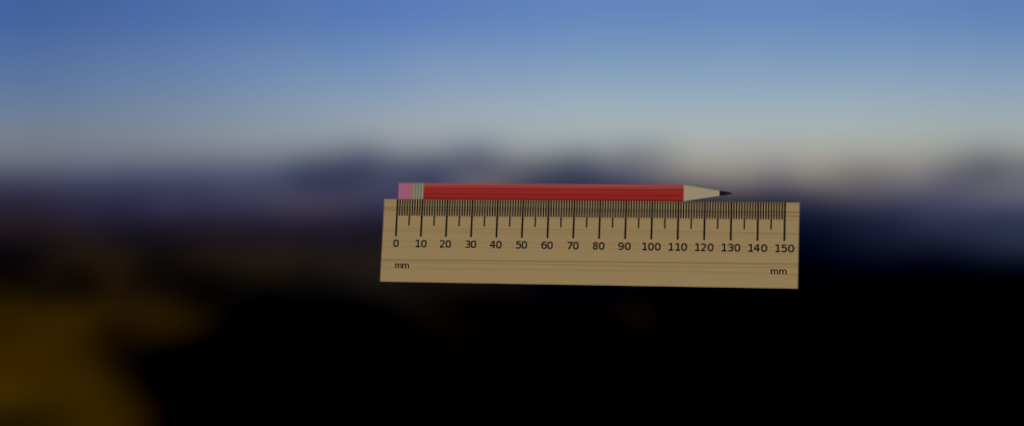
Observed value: 130; mm
